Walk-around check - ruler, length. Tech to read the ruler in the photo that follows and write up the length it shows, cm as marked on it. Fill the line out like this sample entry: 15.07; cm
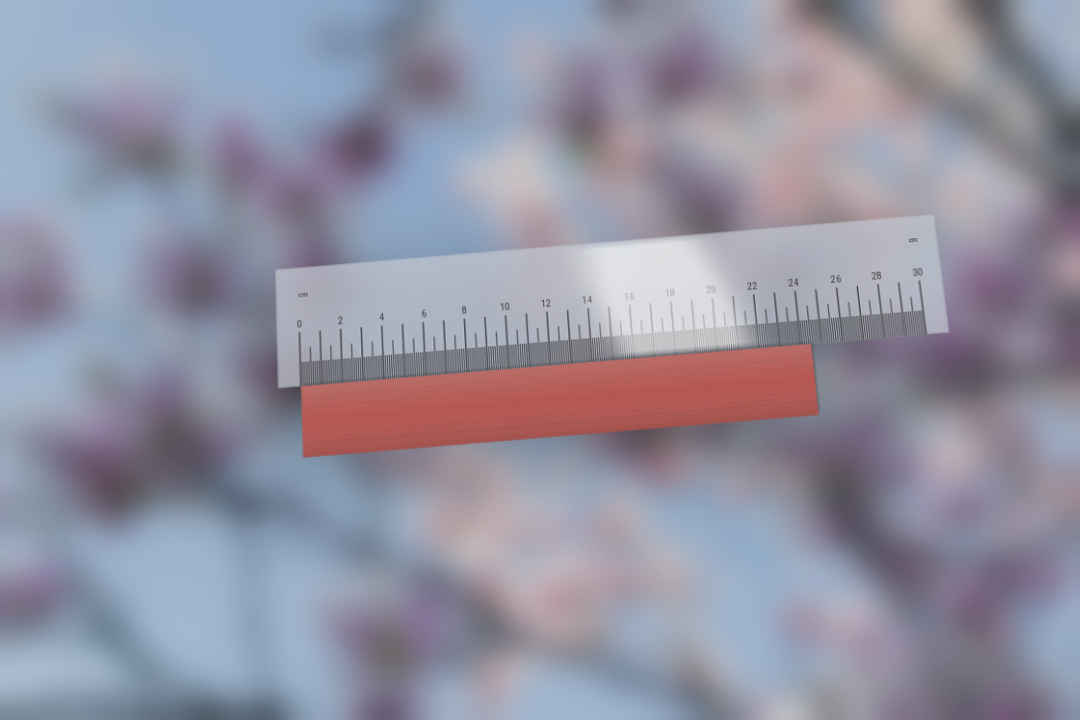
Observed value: 24.5; cm
